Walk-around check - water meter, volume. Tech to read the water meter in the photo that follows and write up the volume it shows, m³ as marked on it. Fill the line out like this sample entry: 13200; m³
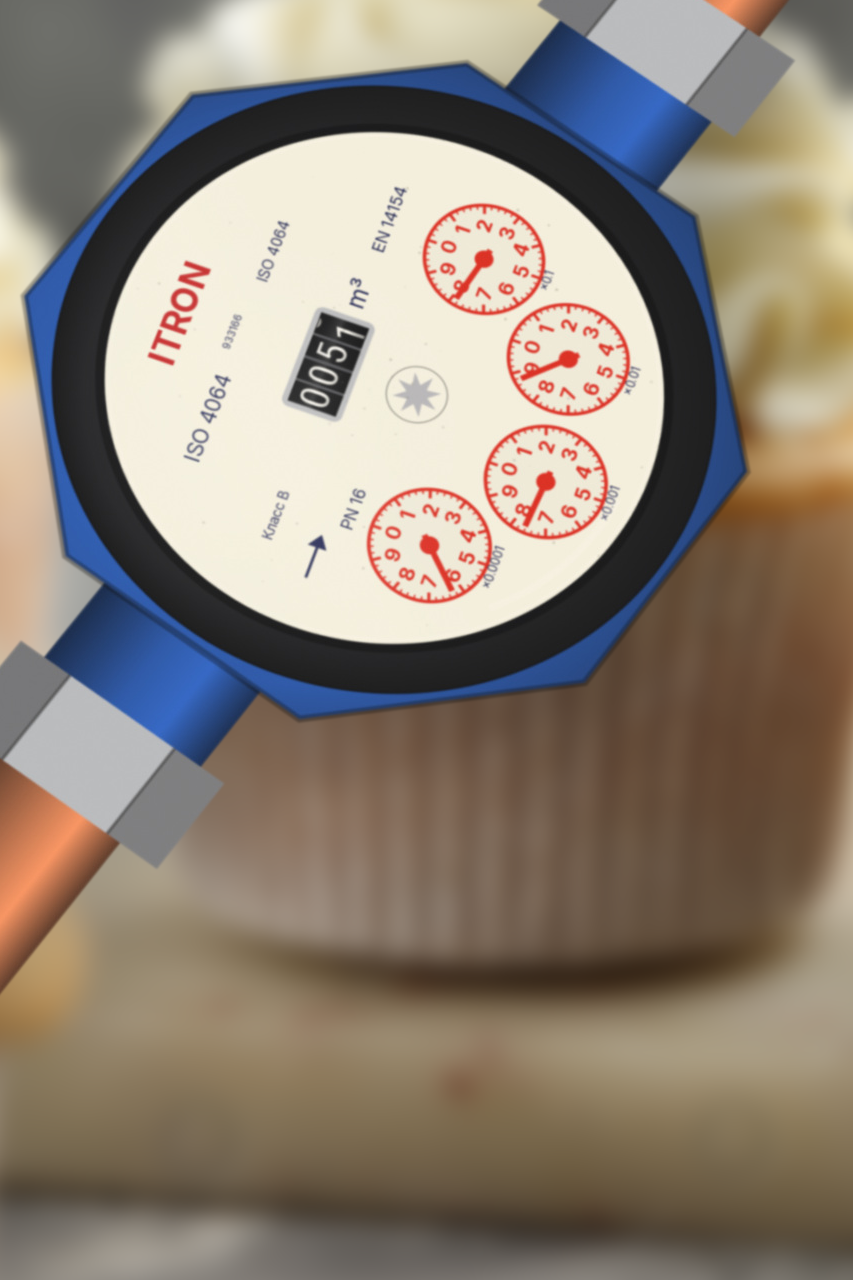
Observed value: 50.7876; m³
